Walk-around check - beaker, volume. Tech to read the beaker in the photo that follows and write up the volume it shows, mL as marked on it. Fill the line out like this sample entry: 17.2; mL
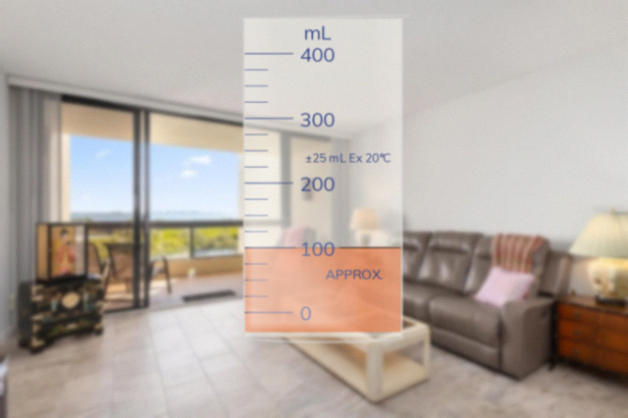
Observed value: 100; mL
